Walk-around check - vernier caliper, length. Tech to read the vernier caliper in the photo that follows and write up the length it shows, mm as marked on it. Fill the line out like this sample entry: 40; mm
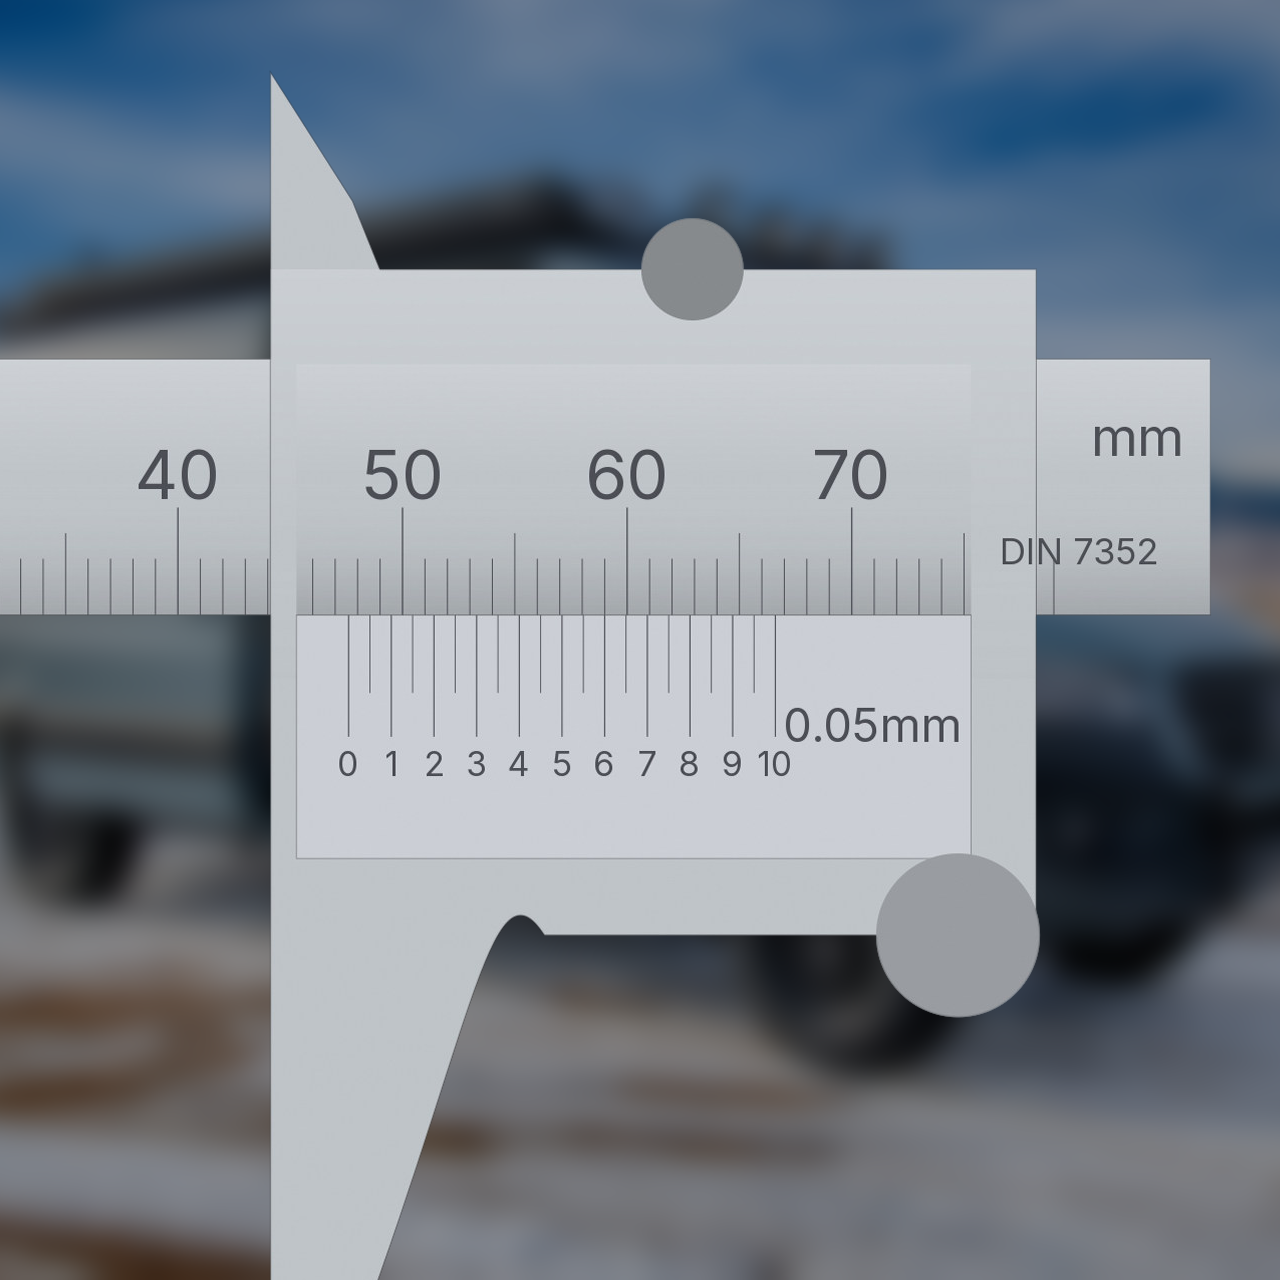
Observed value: 47.6; mm
